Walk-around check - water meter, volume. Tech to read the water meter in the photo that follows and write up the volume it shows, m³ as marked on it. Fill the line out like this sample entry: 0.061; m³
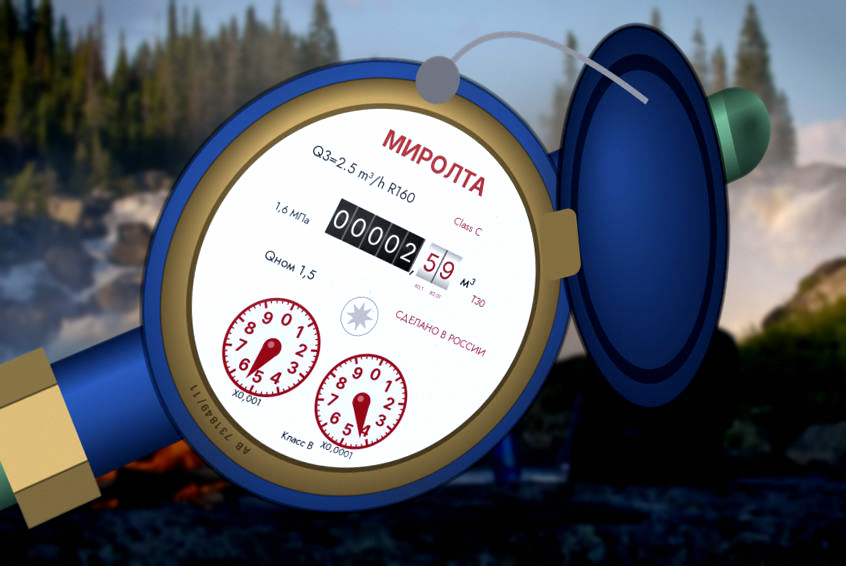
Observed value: 2.5954; m³
